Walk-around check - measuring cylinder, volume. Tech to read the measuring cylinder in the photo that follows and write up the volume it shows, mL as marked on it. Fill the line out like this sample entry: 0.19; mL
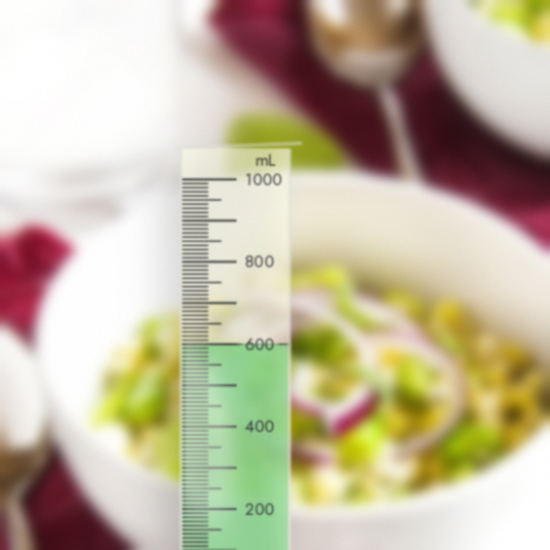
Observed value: 600; mL
